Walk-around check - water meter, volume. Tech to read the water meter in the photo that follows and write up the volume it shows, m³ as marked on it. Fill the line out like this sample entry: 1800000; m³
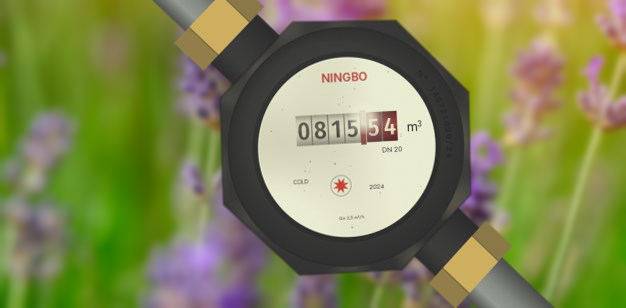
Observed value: 815.54; m³
